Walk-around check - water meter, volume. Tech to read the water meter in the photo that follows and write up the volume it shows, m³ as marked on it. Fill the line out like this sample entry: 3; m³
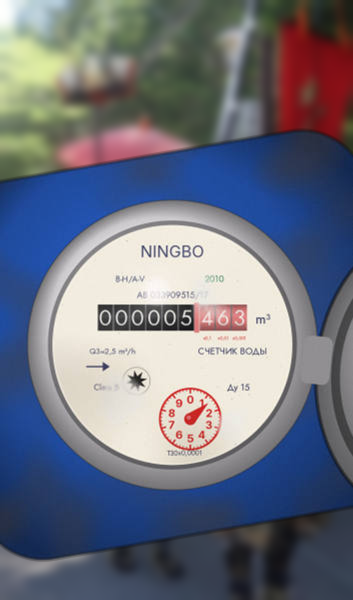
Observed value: 5.4631; m³
